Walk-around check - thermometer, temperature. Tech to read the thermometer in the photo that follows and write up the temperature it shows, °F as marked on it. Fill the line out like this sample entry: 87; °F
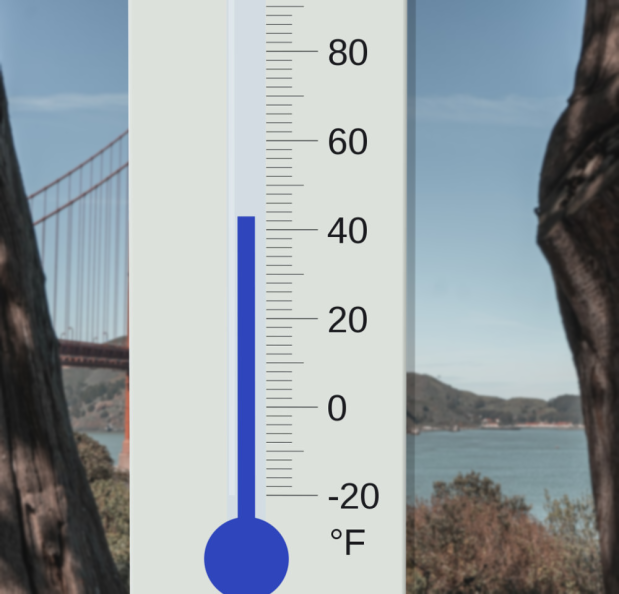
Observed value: 43; °F
